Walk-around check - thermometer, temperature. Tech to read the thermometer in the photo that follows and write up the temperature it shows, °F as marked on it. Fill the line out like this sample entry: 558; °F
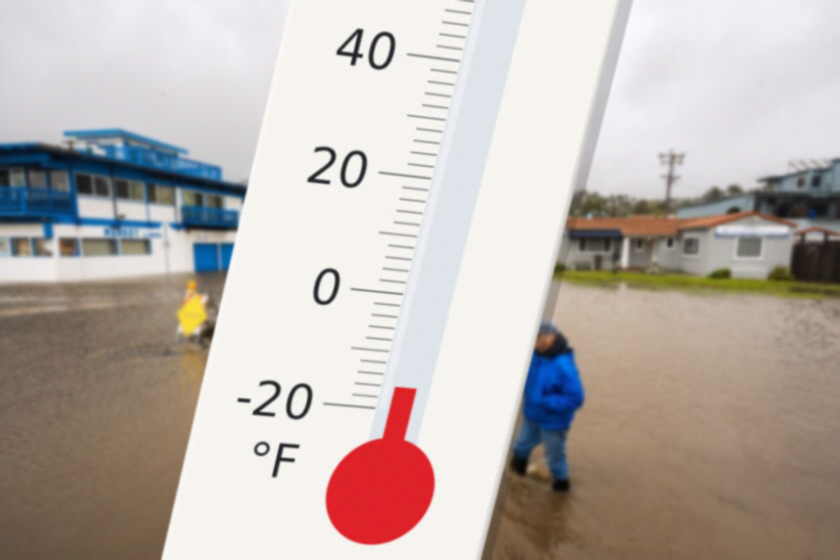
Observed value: -16; °F
